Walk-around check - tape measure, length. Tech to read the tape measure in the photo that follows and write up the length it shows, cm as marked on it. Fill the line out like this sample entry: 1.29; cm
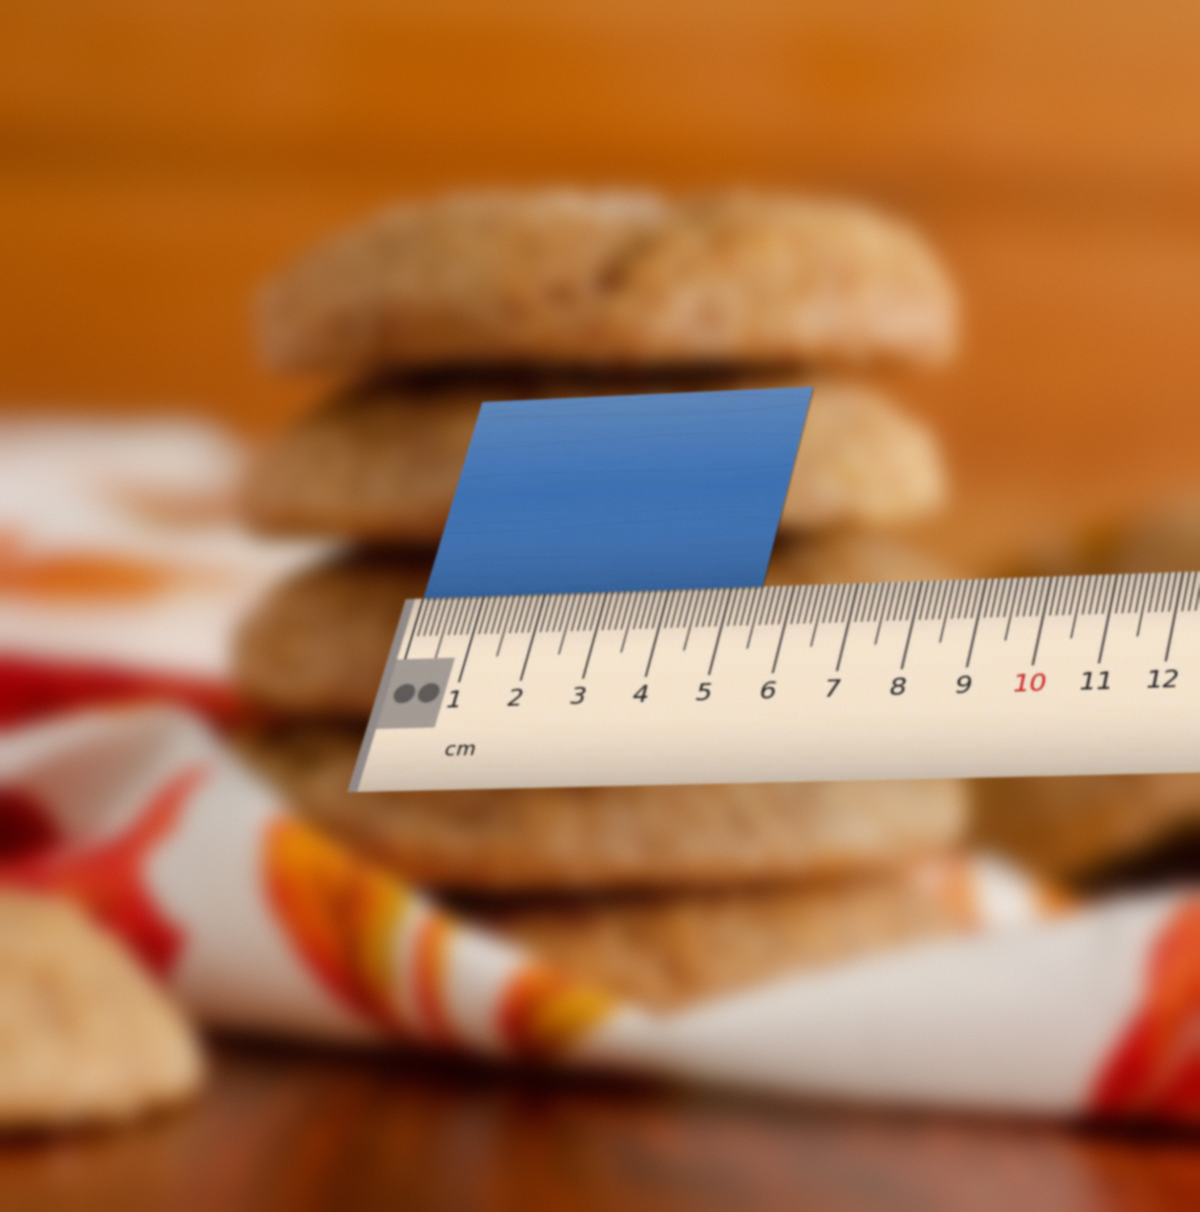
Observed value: 5.5; cm
